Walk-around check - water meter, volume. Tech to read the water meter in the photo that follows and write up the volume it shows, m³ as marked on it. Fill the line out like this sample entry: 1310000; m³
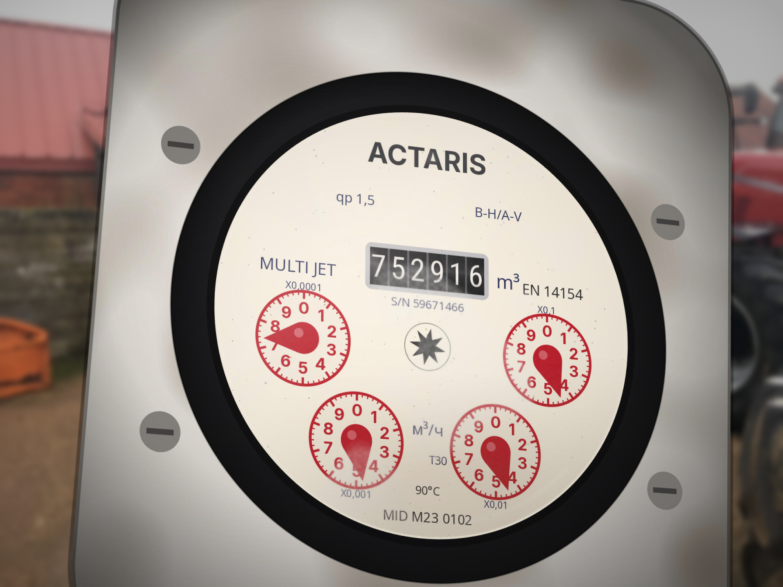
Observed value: 752916.4447; m³
